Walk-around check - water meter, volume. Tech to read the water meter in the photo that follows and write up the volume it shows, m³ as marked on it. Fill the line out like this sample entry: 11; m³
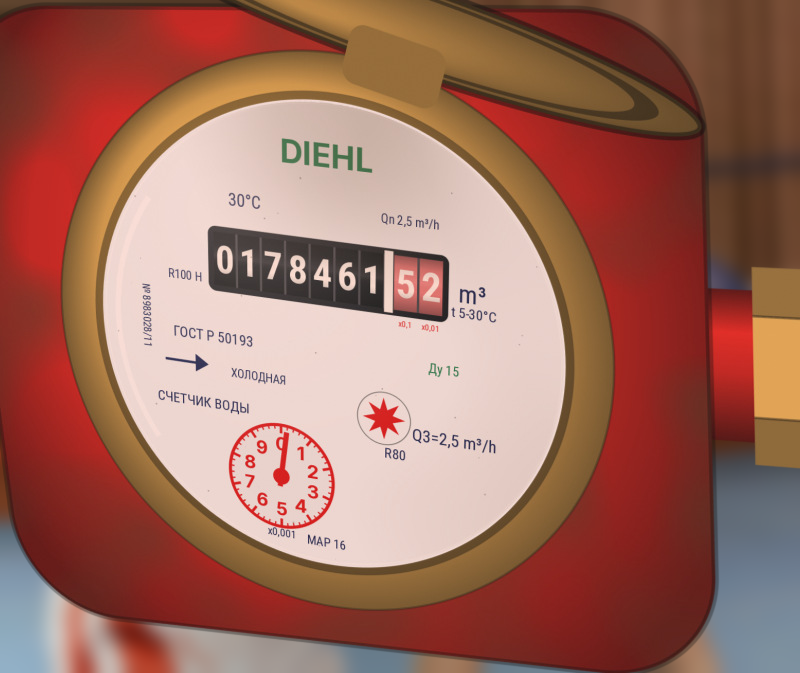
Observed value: 178461.520; m³
